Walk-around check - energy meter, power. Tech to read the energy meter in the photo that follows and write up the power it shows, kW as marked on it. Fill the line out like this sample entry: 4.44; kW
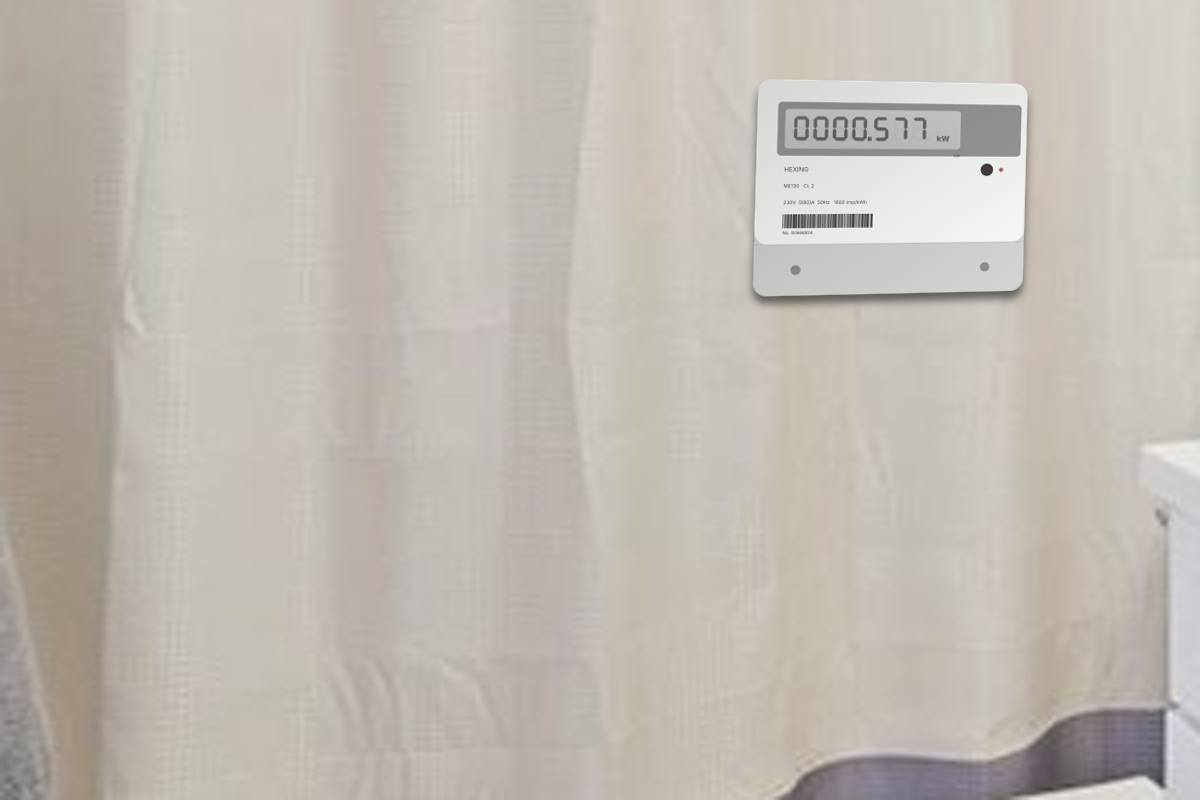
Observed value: 0.577; kW
